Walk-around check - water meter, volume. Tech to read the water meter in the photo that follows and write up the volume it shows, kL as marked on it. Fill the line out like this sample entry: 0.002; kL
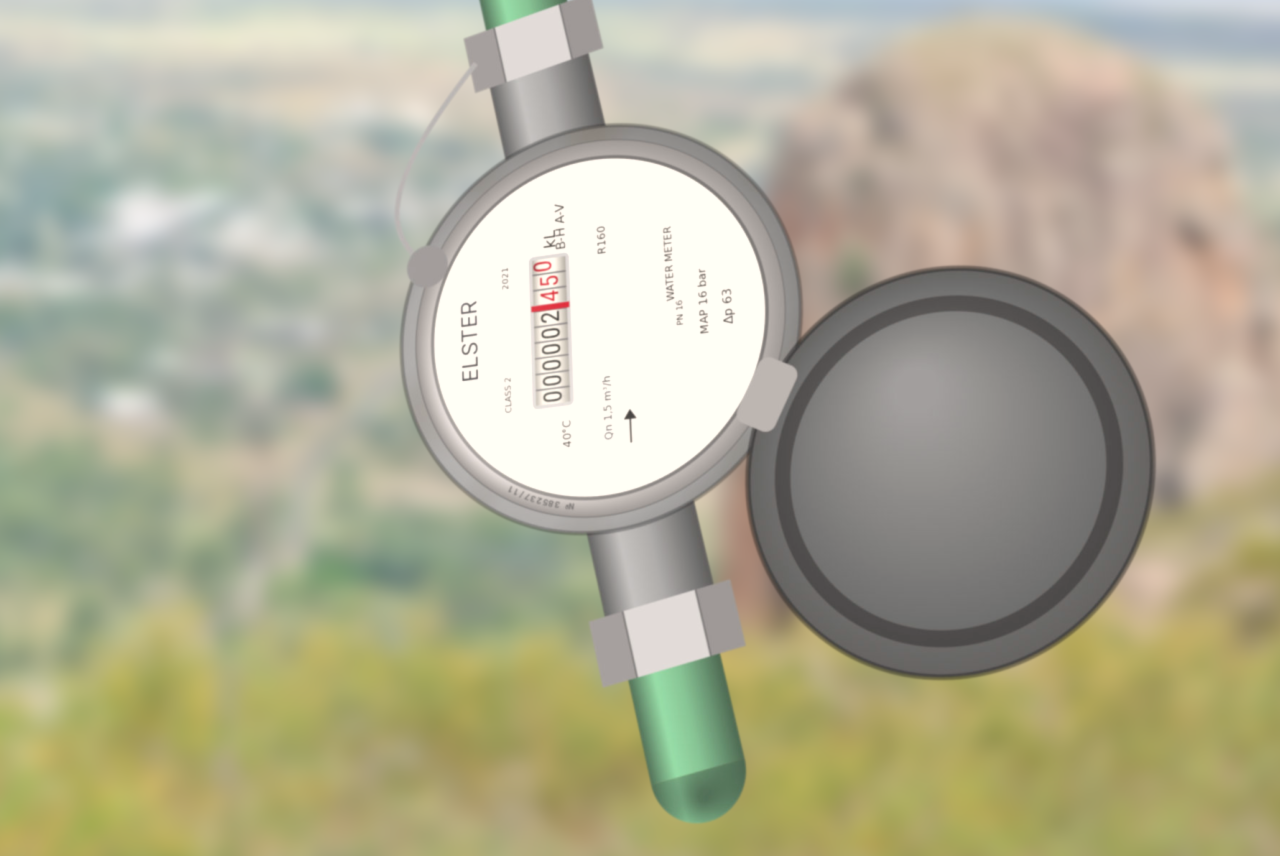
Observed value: 2.450; kL
